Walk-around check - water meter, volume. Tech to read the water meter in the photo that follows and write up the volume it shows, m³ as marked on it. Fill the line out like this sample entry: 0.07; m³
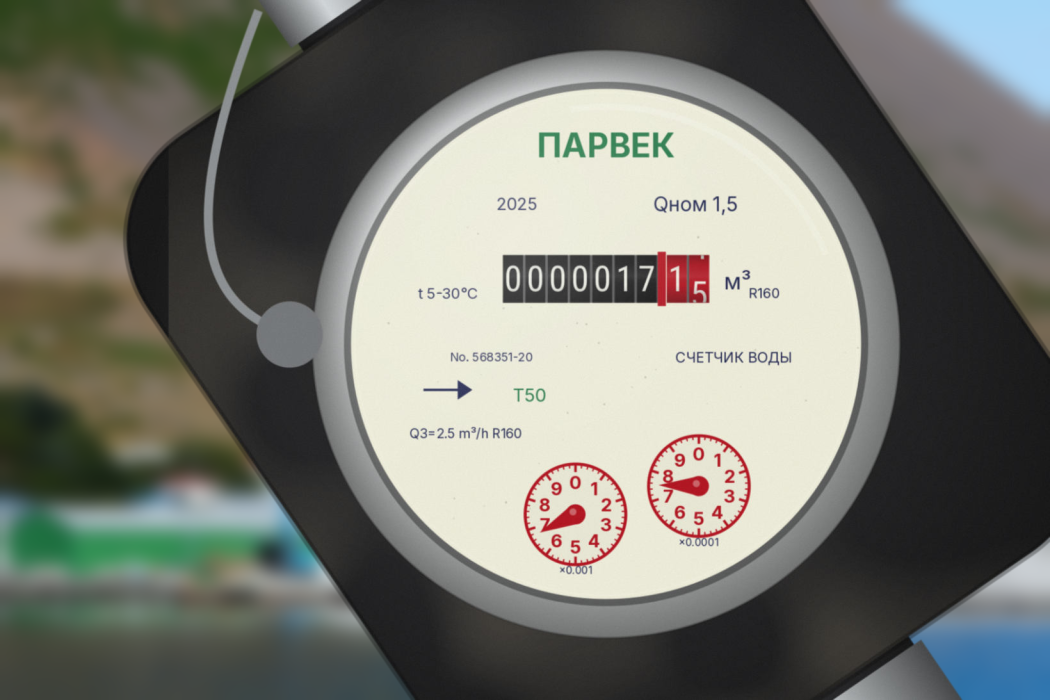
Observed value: 17.1467; m³
